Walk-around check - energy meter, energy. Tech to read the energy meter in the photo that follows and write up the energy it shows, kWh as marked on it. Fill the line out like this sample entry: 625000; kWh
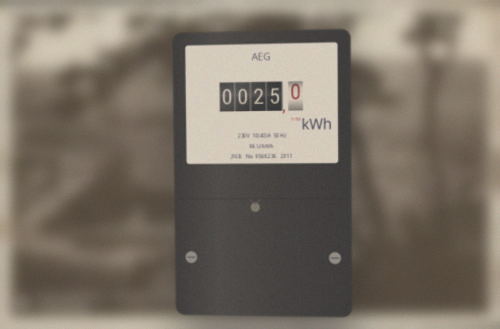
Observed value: 25.0; kWh
